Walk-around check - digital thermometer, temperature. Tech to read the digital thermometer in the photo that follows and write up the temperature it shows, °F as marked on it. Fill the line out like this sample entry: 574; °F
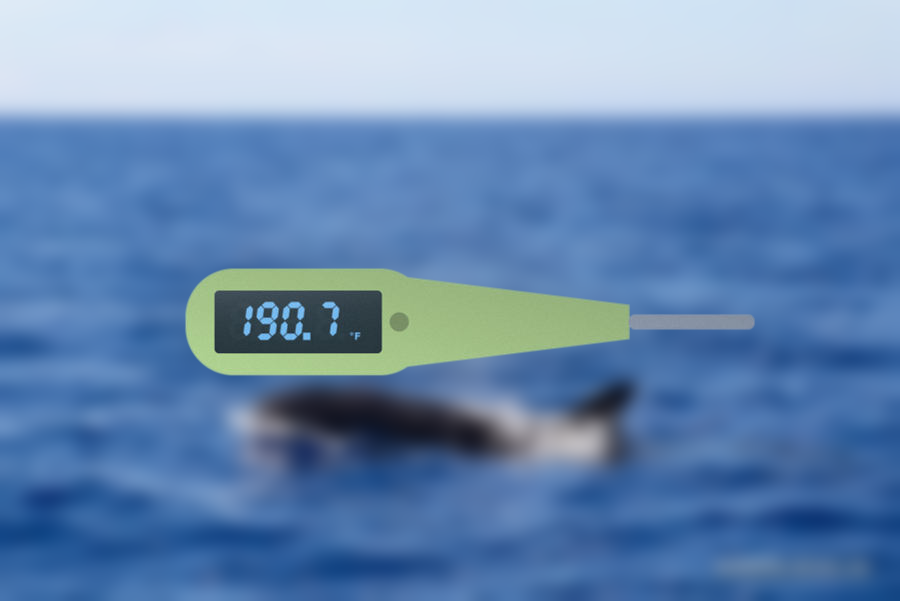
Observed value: 190.7; °F
